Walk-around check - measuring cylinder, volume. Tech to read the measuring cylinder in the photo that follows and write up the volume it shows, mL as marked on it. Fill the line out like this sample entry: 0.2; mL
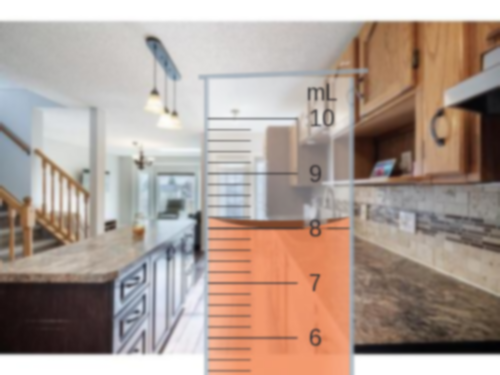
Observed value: 8; mL
